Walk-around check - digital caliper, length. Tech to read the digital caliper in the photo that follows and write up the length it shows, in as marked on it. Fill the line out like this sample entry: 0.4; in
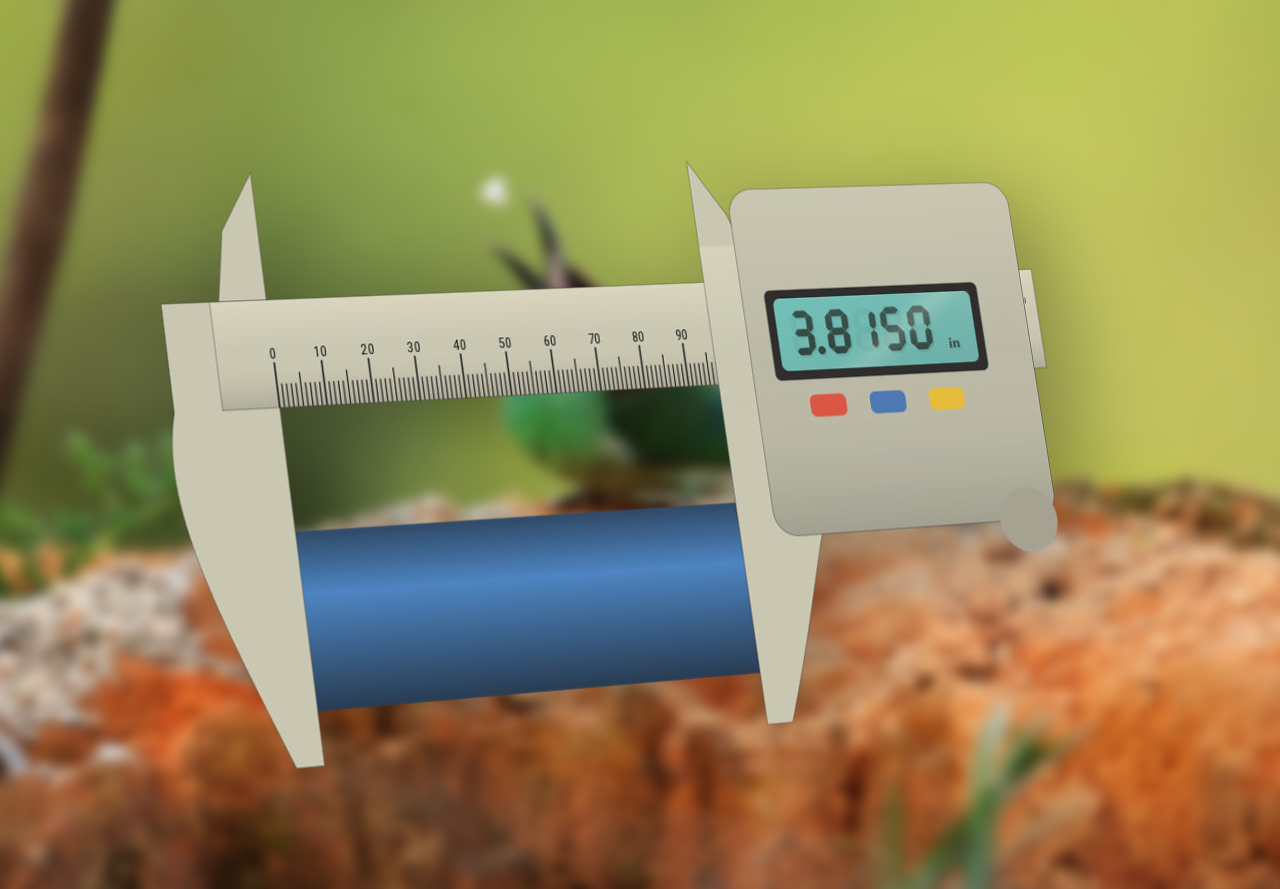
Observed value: 3.8150; in
